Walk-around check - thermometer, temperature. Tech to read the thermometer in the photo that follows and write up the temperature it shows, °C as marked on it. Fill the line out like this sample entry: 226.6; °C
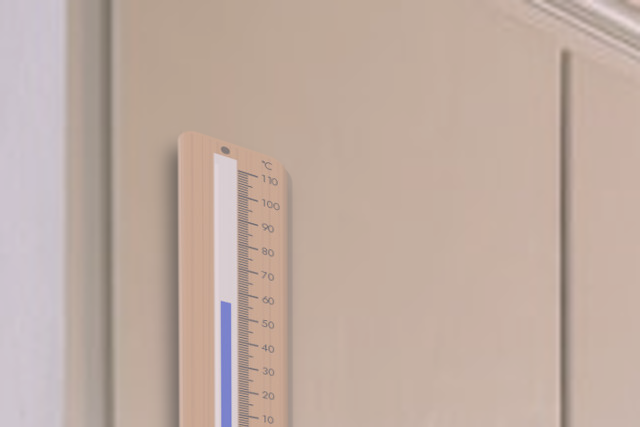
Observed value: 55; °C
